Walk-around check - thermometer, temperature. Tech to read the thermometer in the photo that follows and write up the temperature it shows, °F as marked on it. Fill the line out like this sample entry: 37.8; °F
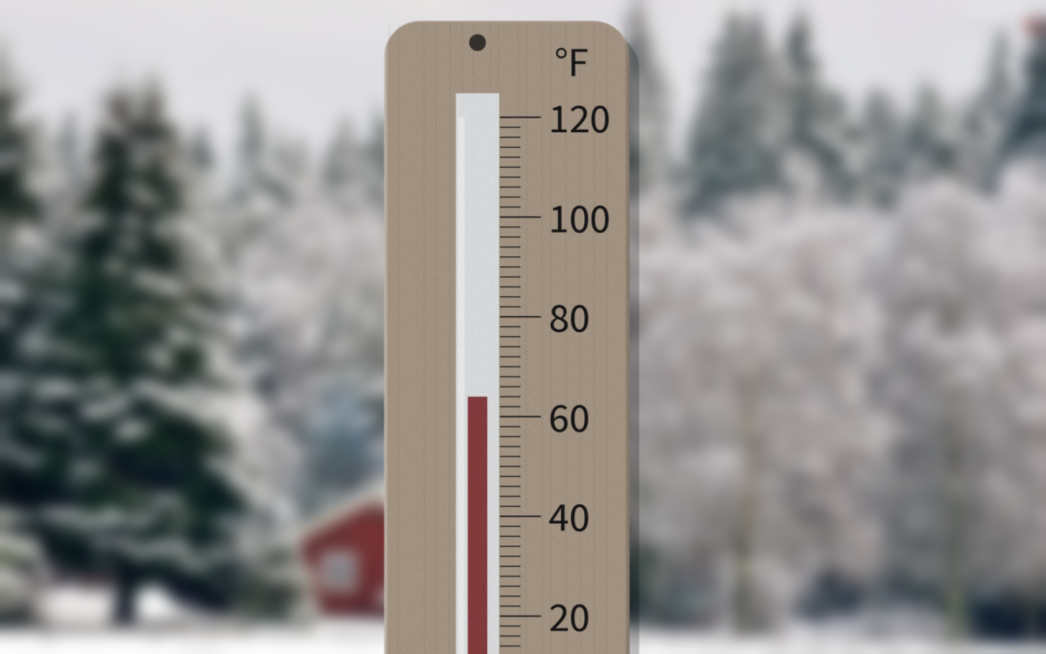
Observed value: 64; °F
